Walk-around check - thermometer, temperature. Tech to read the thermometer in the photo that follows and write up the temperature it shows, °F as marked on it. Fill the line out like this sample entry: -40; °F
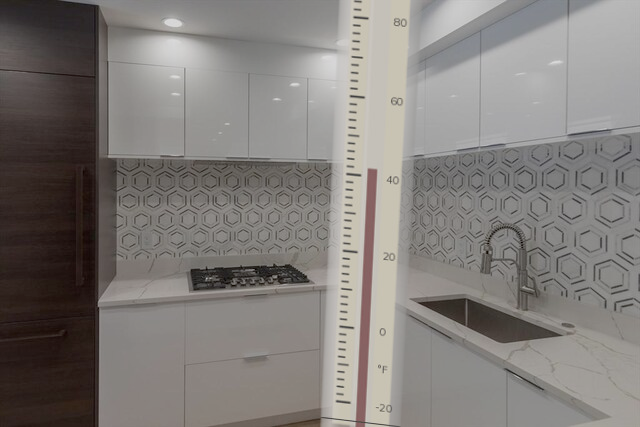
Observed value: 42; °F
